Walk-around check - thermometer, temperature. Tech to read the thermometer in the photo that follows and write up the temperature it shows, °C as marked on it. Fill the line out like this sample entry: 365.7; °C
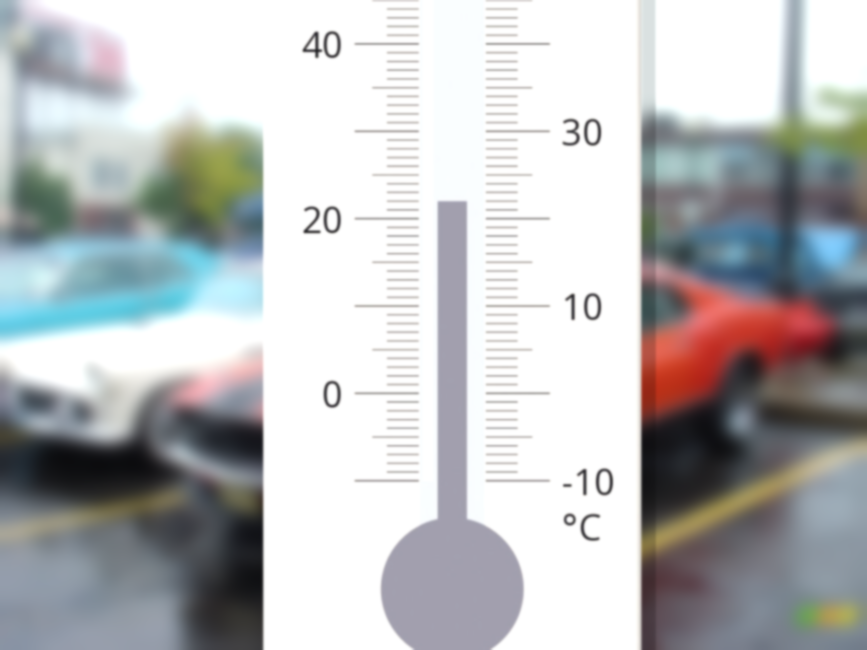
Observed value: 22; °C
